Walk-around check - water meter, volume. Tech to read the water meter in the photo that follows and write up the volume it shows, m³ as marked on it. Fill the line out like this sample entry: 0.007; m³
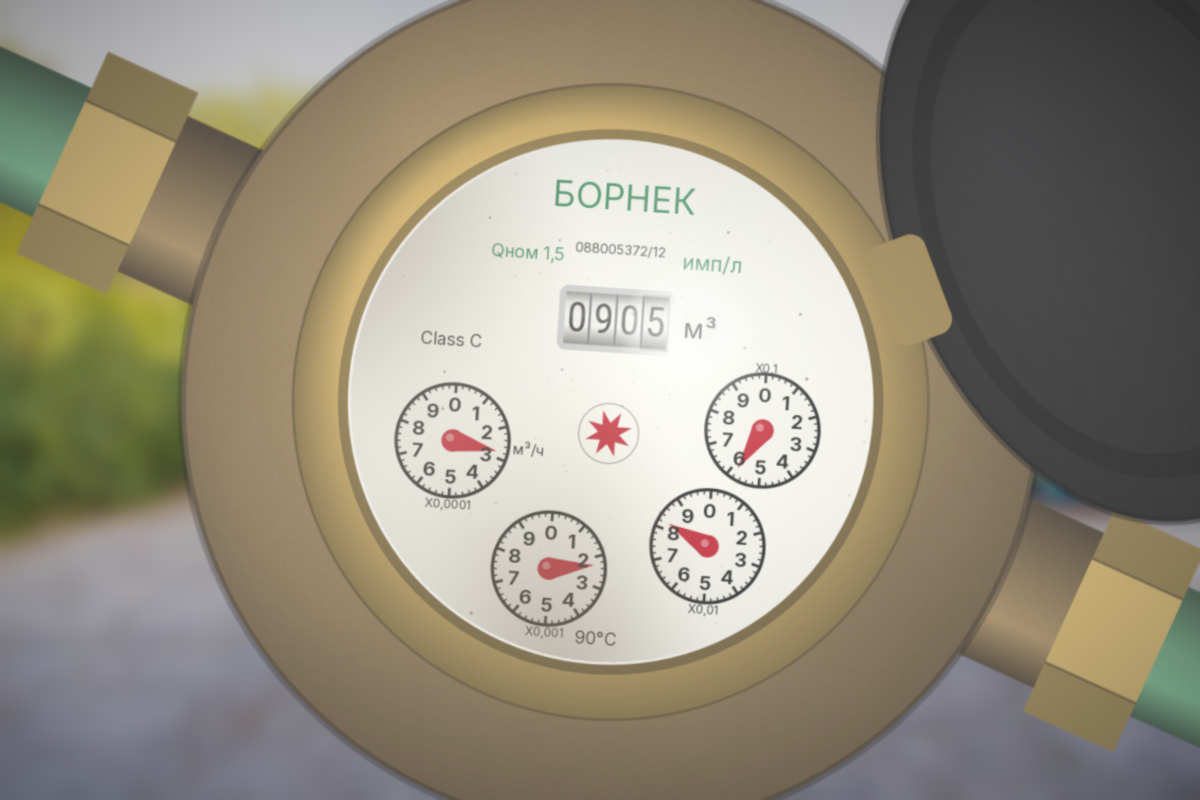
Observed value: 905.5822; m³
